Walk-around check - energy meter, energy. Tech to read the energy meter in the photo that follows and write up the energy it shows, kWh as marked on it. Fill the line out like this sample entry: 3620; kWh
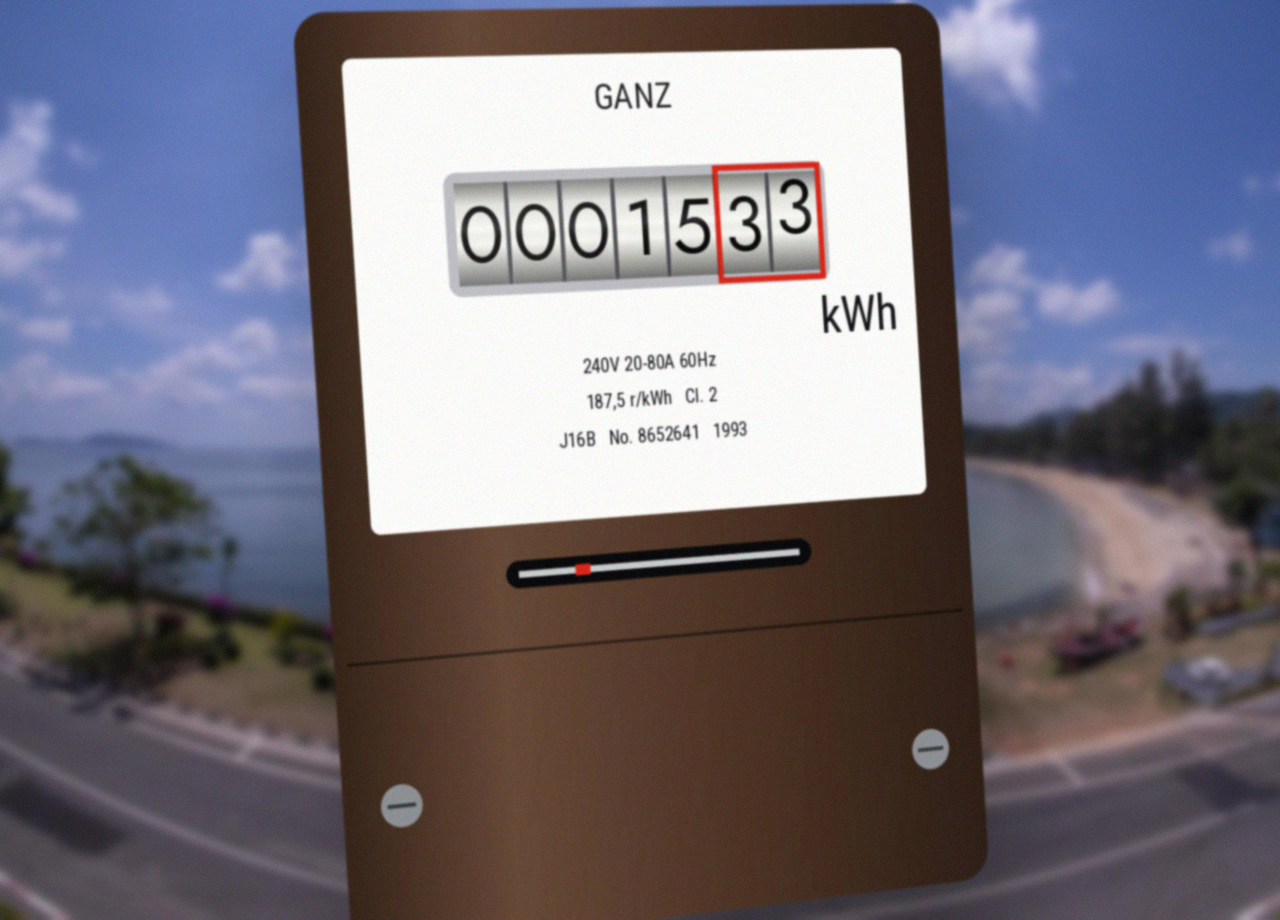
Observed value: 15.33; kWh
